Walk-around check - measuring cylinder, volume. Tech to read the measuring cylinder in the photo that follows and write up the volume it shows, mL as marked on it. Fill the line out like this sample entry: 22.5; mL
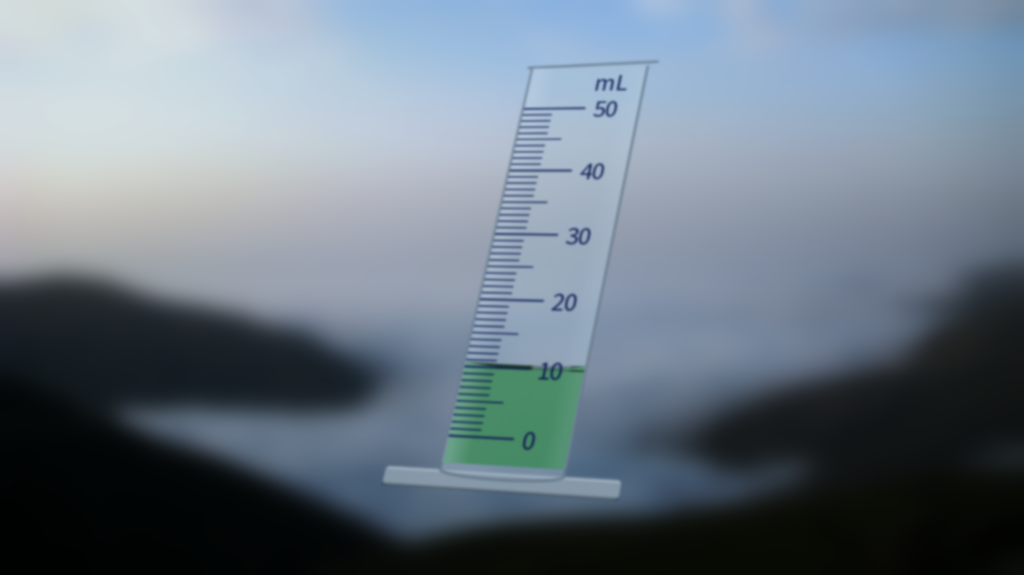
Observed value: 10; mL
